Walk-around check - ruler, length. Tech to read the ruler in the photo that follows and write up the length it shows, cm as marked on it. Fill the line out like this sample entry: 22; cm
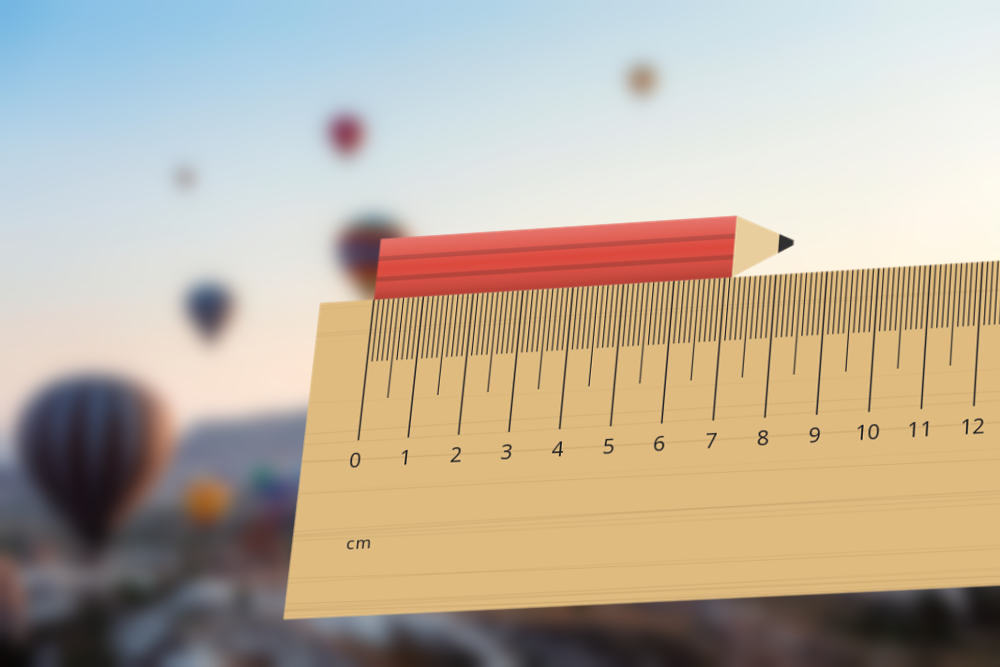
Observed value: 8.3; cm
